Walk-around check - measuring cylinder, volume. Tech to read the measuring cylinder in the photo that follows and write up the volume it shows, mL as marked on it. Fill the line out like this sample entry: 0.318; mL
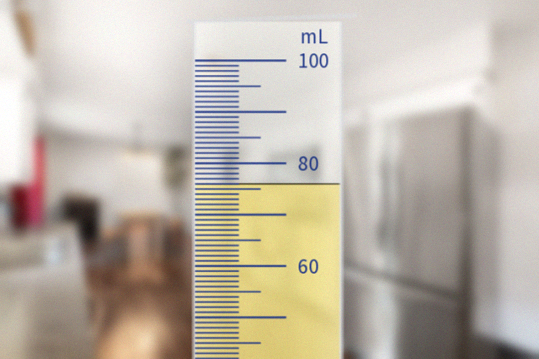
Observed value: 76; mL
